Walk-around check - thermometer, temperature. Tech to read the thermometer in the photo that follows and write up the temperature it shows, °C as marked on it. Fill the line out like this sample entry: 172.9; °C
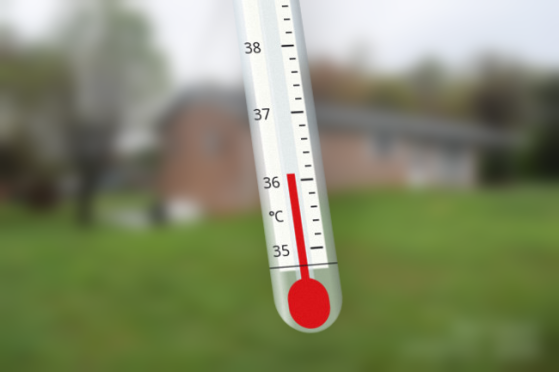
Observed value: 36.1; °C
